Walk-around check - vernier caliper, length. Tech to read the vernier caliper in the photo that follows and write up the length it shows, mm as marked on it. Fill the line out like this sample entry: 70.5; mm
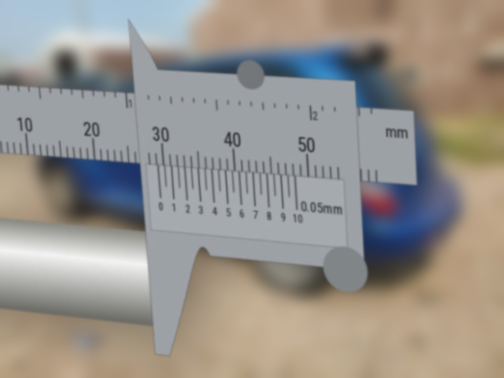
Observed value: 29.2; mm
